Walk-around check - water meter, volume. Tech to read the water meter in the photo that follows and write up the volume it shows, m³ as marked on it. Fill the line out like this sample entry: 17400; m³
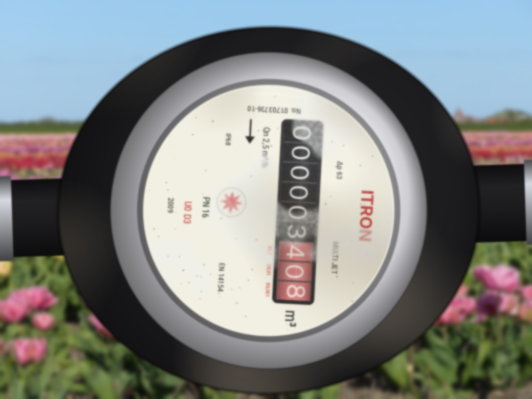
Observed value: 3.408; m³
